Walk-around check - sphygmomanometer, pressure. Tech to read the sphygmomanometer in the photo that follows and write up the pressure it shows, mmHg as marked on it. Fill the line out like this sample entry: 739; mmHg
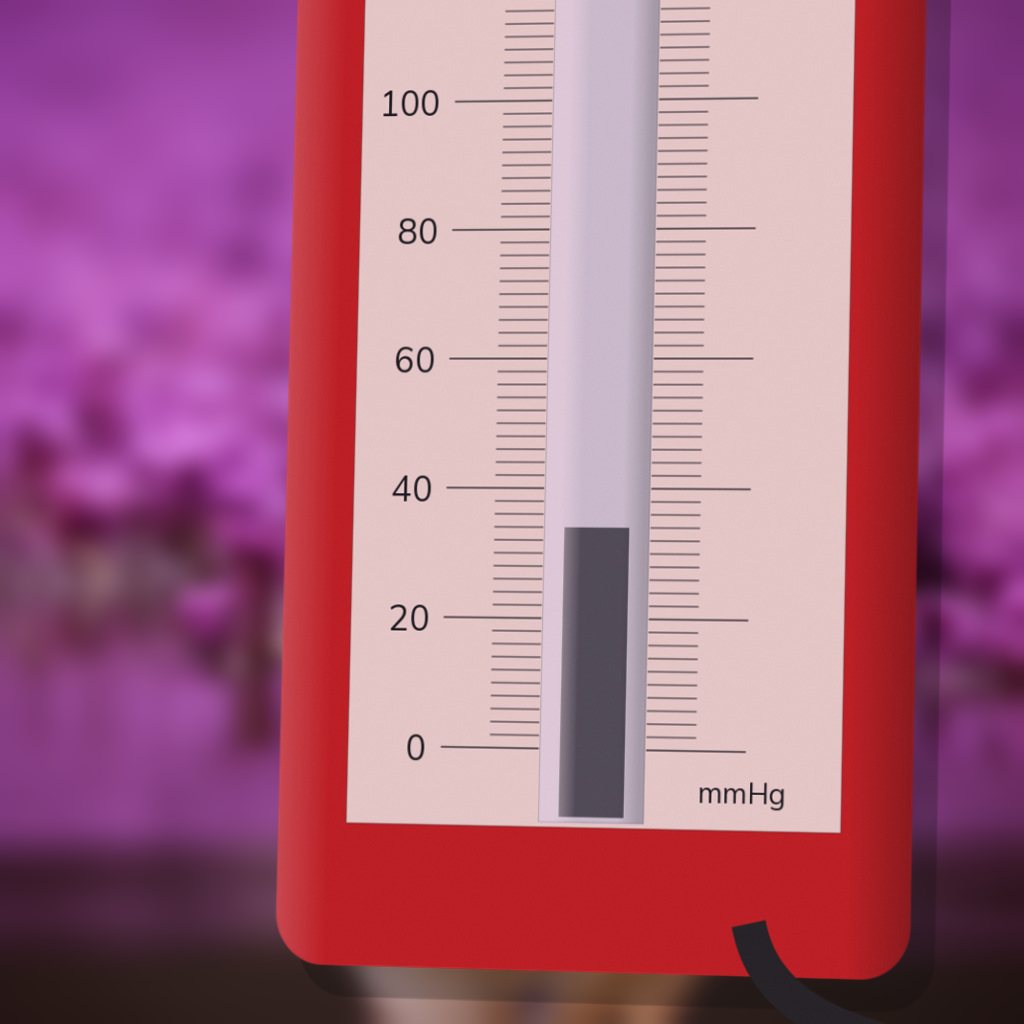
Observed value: 34; mmHg
